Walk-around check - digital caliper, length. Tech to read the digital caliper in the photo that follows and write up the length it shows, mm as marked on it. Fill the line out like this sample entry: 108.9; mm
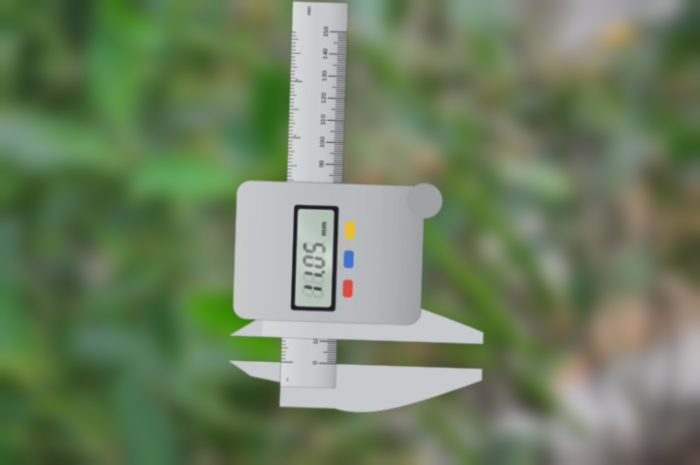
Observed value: 11.05; mm
